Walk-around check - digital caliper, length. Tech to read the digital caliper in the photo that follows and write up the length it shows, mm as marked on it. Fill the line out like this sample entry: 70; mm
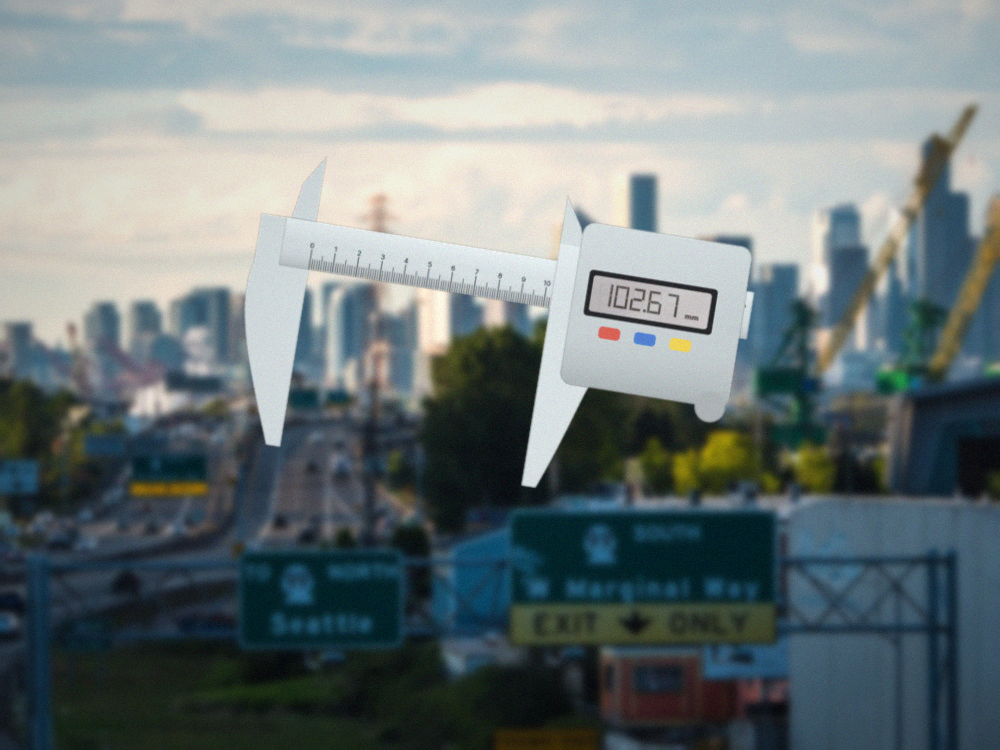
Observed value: 102.67; mm
